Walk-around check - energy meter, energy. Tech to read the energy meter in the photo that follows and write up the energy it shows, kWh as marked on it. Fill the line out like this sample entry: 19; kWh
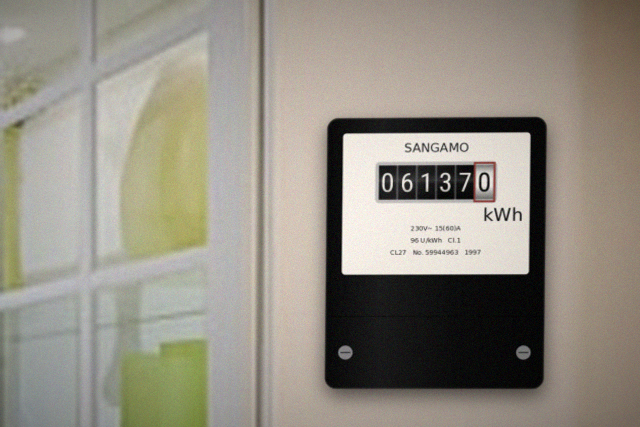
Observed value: 6137.0; kWh
